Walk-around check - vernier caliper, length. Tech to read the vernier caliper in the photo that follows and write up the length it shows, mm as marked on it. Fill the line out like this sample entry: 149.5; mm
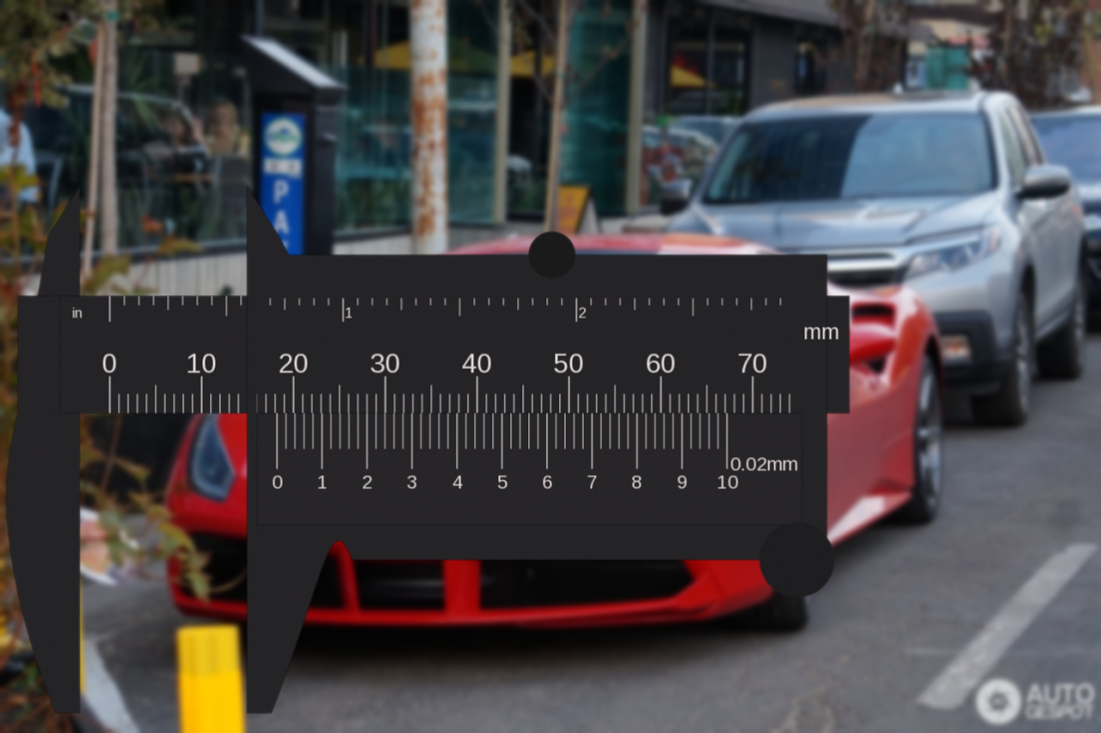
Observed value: 18.2; mm
